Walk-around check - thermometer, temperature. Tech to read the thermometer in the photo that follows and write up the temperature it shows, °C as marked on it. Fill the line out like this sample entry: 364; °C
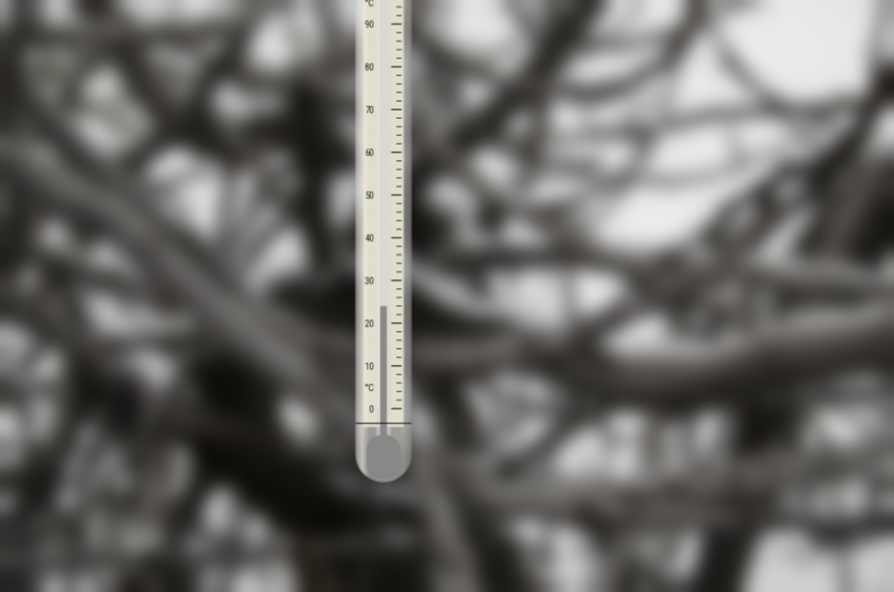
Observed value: 24; °C
